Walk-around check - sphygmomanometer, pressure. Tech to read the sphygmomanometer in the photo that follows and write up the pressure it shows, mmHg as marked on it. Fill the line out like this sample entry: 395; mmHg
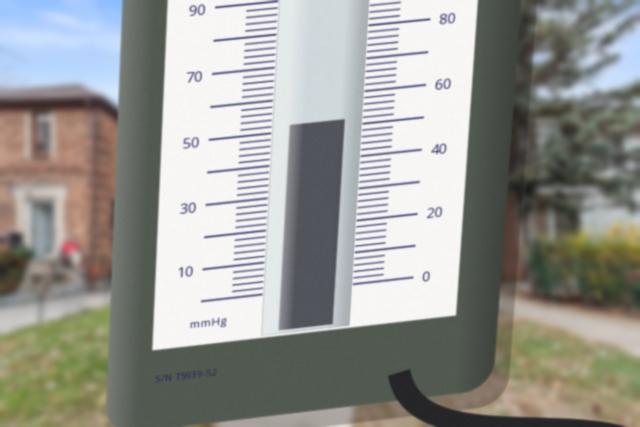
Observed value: 52; mmHg
